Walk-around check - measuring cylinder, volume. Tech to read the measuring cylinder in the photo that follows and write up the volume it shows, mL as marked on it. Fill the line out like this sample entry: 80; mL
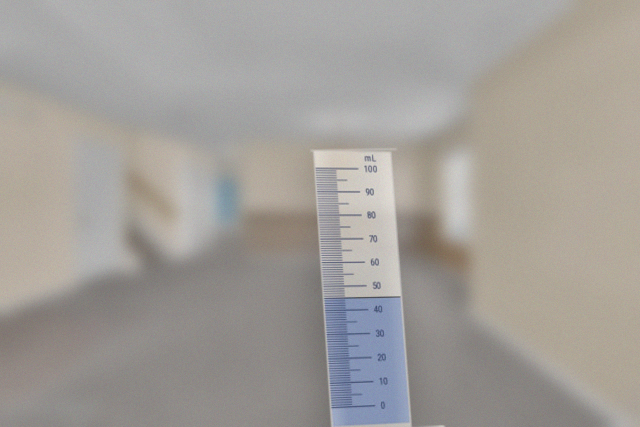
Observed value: 45; mL
